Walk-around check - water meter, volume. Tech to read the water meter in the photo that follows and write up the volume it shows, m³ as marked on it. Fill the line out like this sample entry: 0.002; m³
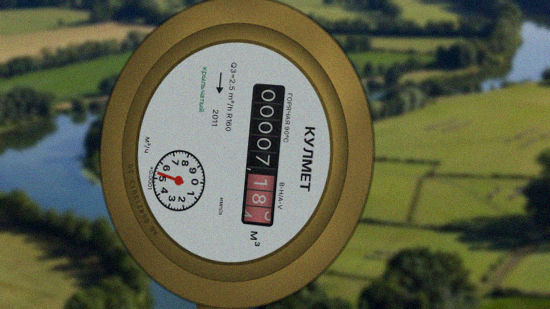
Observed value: 7.1835; m³
